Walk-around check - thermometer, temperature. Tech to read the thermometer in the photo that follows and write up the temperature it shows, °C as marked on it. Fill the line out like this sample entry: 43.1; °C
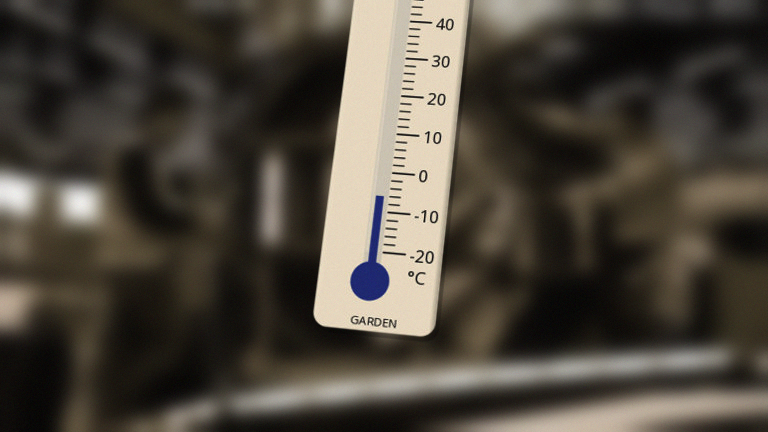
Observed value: -6; °C
